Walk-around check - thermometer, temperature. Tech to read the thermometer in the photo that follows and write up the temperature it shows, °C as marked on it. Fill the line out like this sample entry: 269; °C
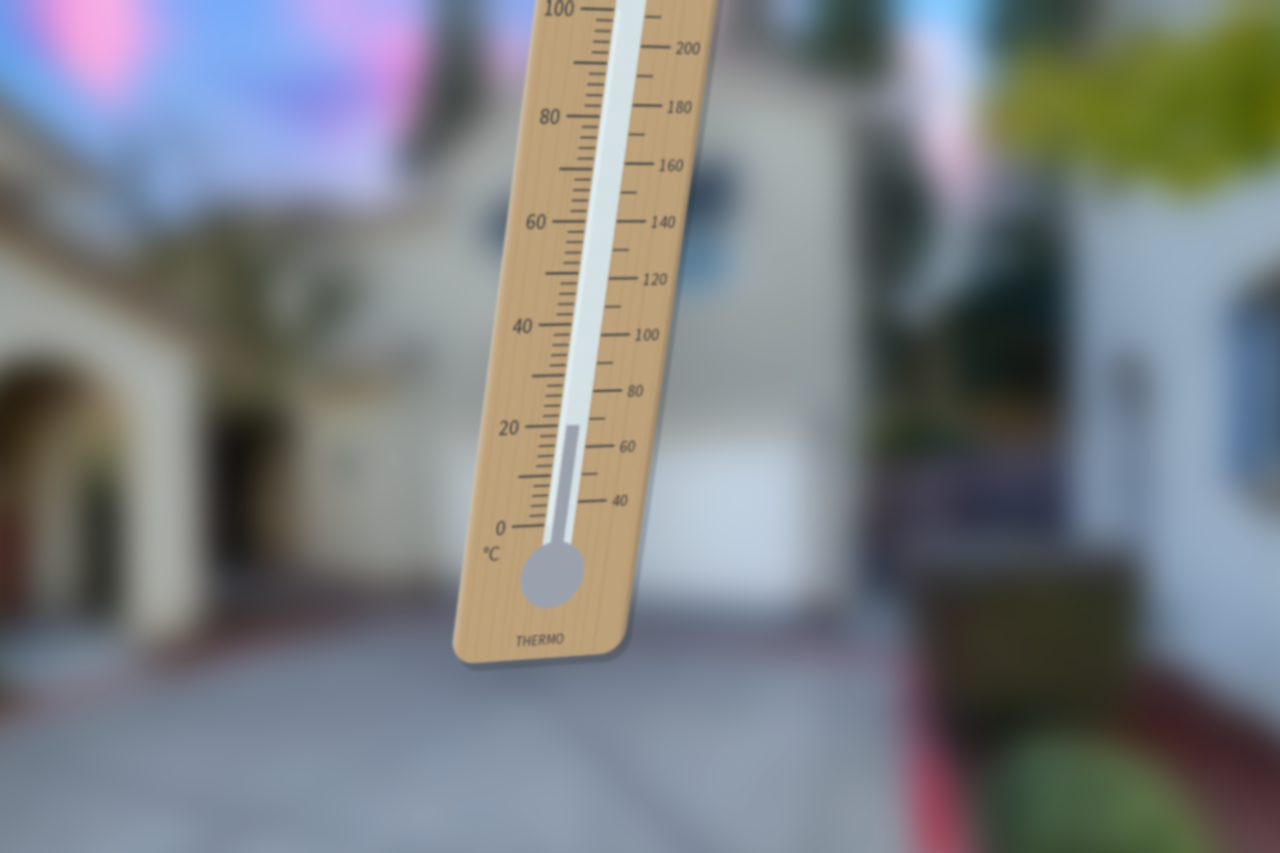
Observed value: 20; °C
